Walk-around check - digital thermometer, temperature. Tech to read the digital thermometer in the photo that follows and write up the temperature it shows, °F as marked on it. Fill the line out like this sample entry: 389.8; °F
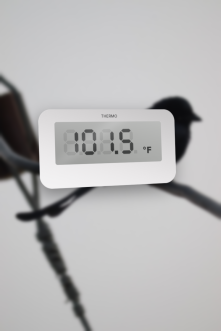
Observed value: 101.5; °F
